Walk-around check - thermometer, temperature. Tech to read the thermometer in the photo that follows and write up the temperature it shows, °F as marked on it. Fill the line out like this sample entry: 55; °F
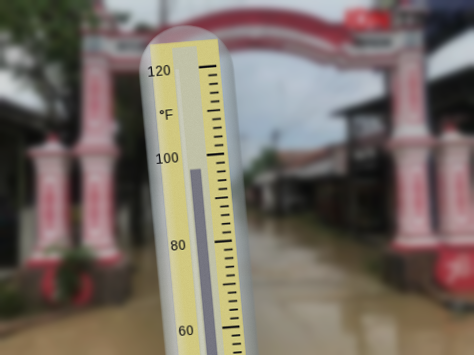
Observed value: 97; °F
